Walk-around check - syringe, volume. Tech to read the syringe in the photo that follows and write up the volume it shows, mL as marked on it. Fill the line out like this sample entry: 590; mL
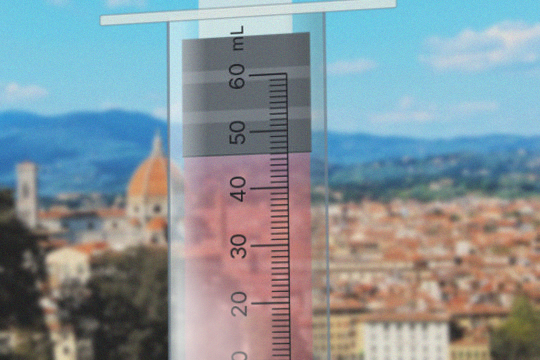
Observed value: 46; mL
